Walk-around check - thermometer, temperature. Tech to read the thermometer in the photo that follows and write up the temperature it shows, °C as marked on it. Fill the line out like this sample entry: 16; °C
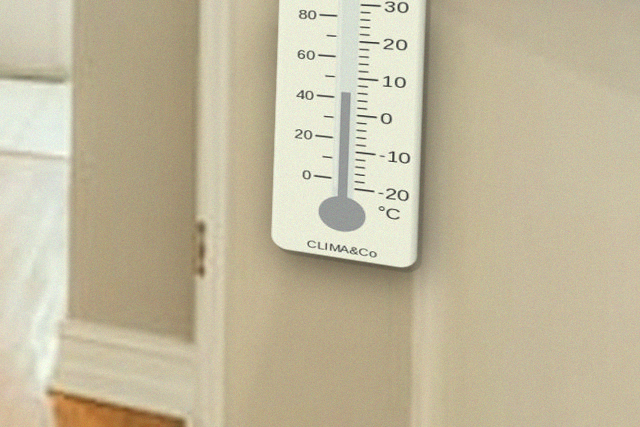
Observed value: 6; °C
